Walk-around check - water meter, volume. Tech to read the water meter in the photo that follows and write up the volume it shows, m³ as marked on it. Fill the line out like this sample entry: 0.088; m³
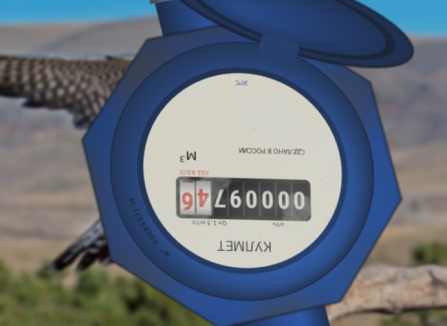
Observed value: 97.46; m³
